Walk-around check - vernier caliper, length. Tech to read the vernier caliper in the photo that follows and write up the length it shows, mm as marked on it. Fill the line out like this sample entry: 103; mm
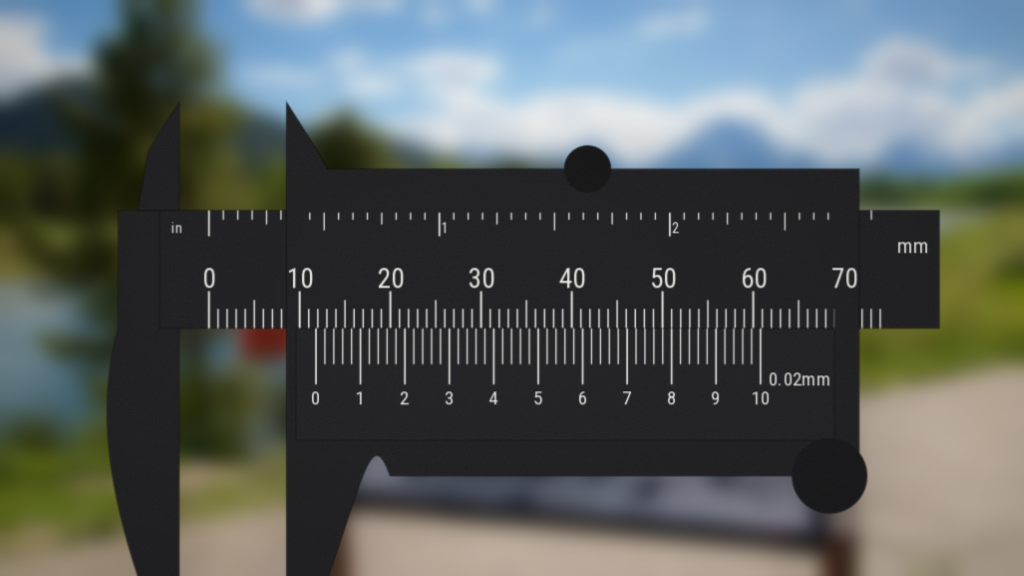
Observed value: 11.8; mm
